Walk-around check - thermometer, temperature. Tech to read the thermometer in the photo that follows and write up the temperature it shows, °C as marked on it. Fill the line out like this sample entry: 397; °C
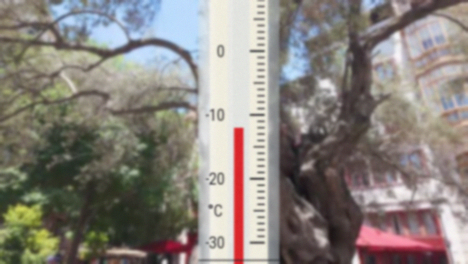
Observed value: -12; °C
